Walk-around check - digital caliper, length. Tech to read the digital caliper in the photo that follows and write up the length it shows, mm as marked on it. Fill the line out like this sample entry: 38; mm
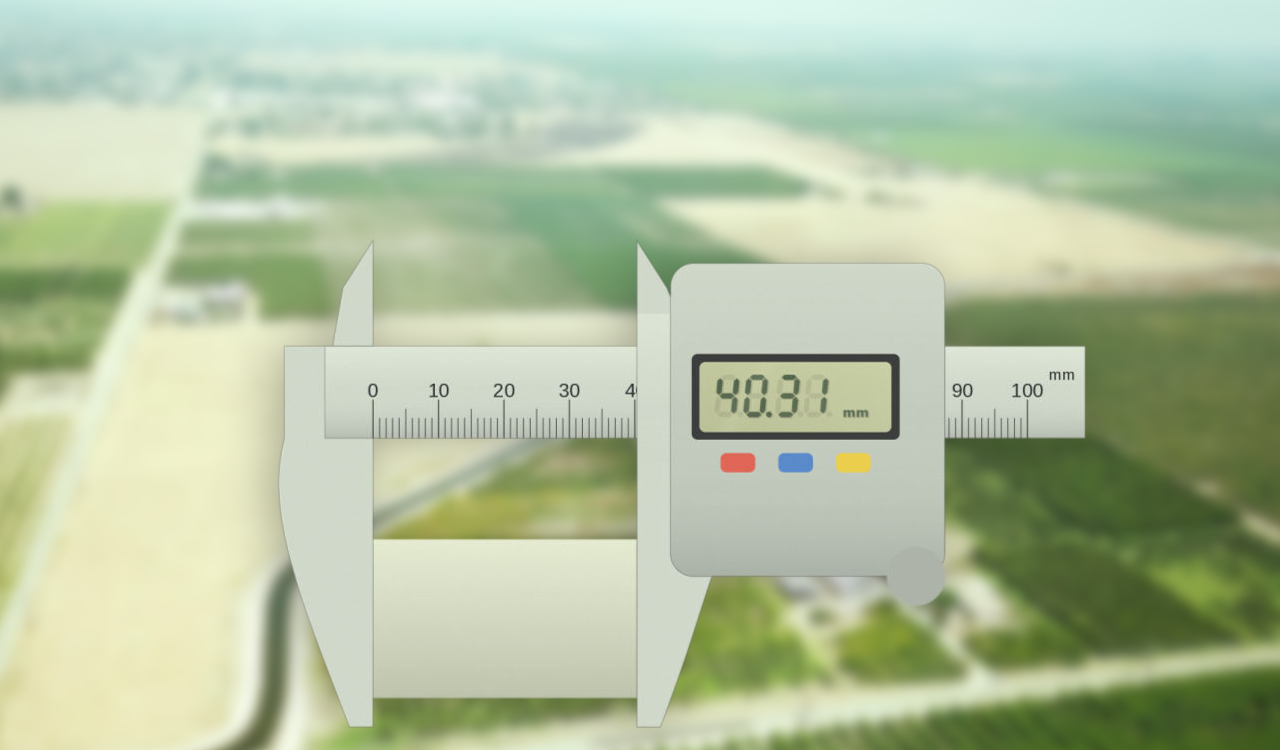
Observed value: 40.31; mm
